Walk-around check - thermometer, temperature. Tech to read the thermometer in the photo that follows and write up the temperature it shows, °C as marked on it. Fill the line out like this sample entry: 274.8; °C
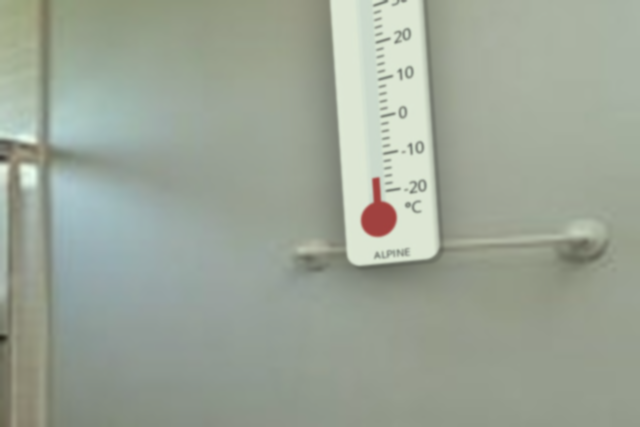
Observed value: -16; °C
